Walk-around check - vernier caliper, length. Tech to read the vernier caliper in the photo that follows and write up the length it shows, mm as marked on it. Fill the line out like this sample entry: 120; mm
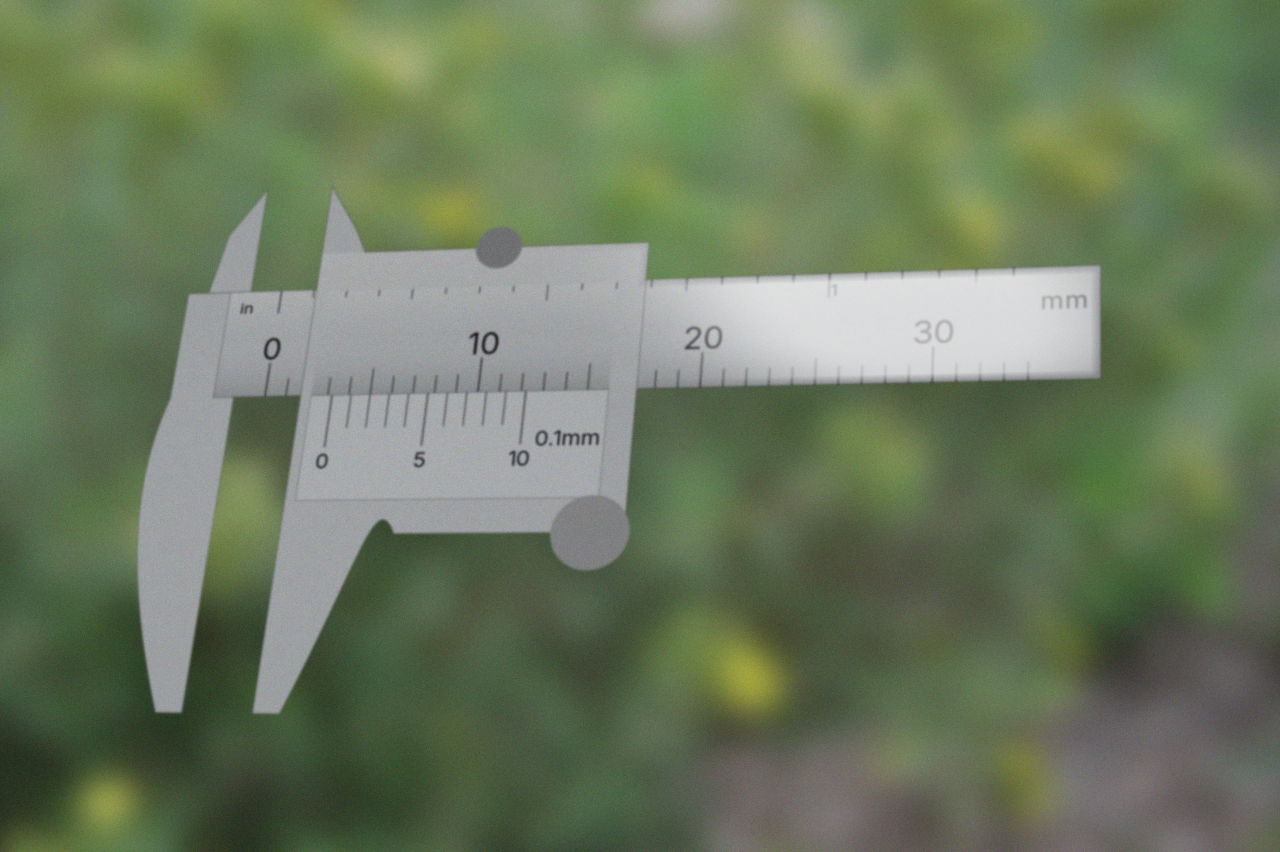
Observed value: 3.2; mm
